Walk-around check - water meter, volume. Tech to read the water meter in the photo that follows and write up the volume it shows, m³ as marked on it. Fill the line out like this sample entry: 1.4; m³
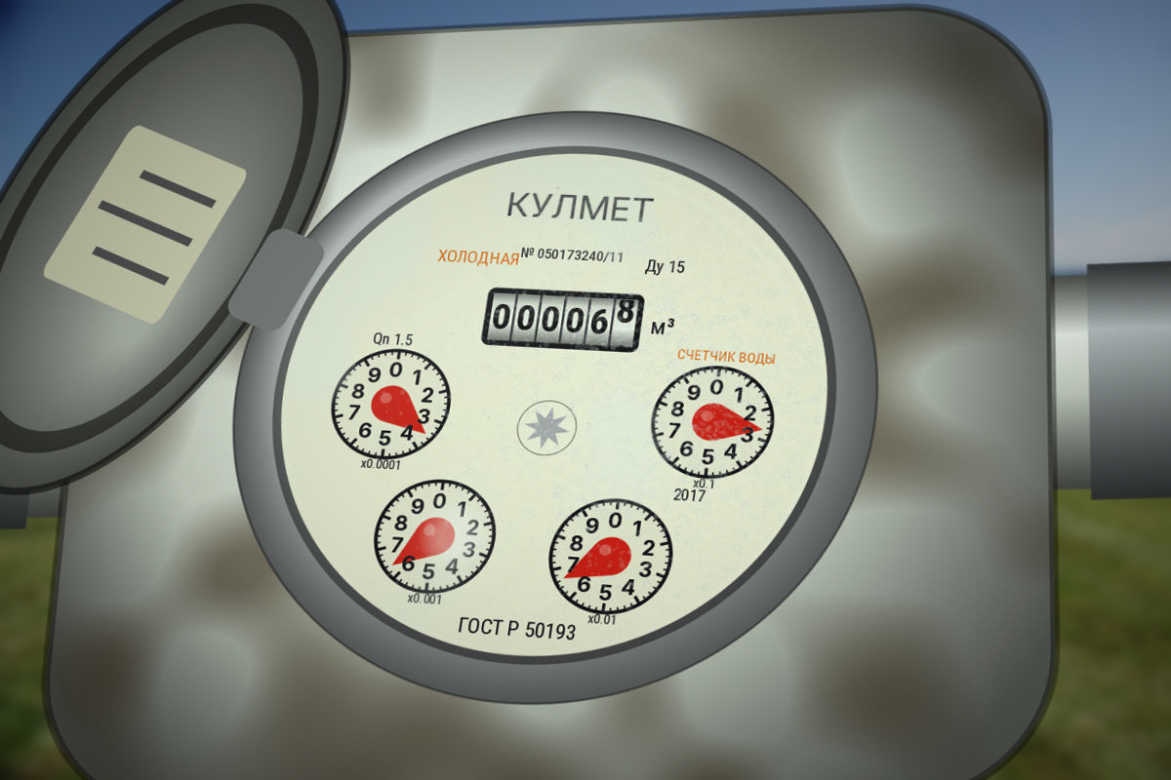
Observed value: 68.2663; m³
